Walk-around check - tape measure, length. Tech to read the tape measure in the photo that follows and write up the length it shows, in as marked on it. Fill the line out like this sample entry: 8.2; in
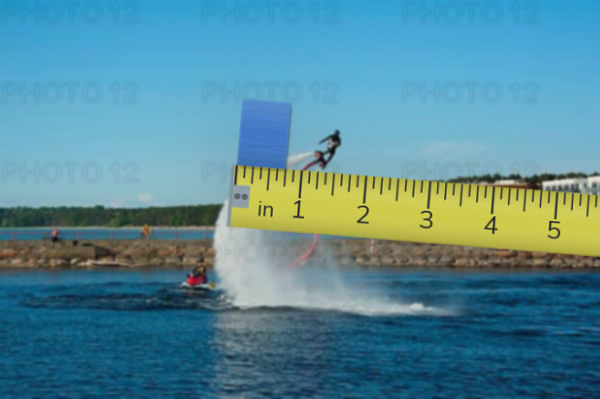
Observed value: 0.75; in
